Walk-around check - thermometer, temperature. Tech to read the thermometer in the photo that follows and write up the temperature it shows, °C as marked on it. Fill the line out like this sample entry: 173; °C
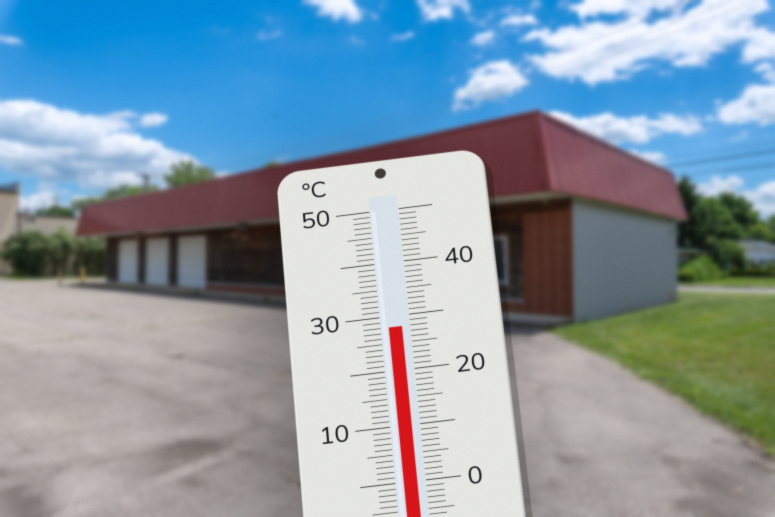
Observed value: 28; °C
